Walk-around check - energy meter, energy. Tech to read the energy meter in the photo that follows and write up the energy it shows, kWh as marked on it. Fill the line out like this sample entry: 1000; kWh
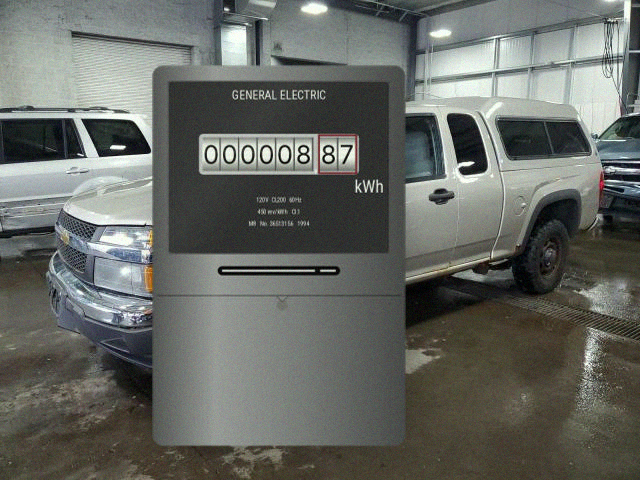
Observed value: 8.87; kWh
